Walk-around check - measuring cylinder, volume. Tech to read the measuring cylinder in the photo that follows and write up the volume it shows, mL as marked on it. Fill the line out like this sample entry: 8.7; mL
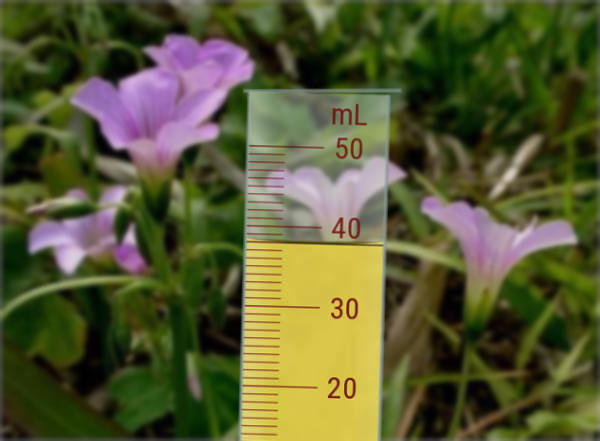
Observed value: 38; mL
